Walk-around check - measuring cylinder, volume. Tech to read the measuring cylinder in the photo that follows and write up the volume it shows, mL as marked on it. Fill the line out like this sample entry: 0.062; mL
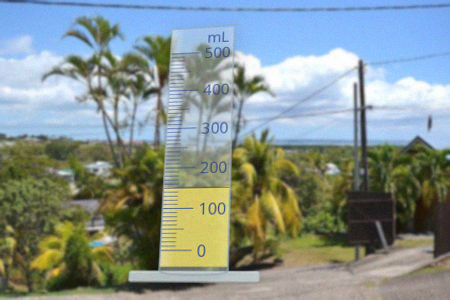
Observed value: 150; mL
